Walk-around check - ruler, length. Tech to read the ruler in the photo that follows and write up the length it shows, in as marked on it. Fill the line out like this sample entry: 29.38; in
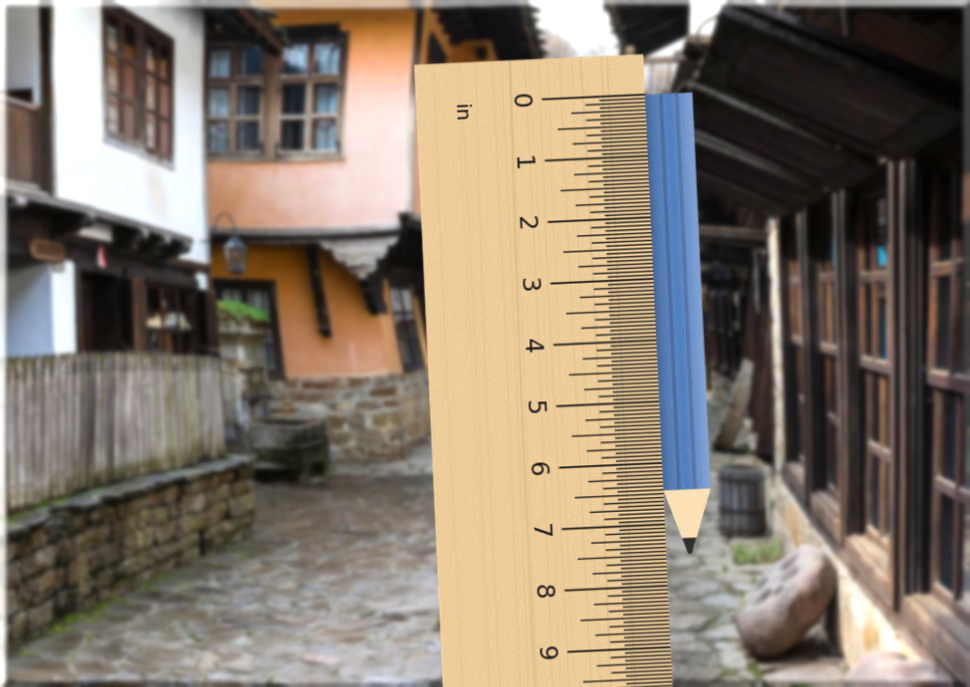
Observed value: 7.5; in
